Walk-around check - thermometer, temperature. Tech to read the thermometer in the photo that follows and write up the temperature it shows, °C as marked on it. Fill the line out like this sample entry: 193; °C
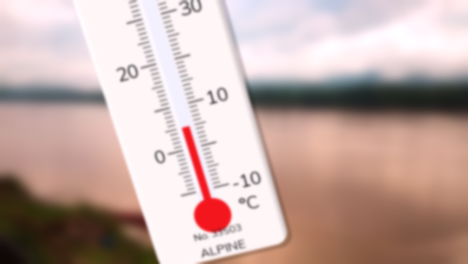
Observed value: 5; °C
